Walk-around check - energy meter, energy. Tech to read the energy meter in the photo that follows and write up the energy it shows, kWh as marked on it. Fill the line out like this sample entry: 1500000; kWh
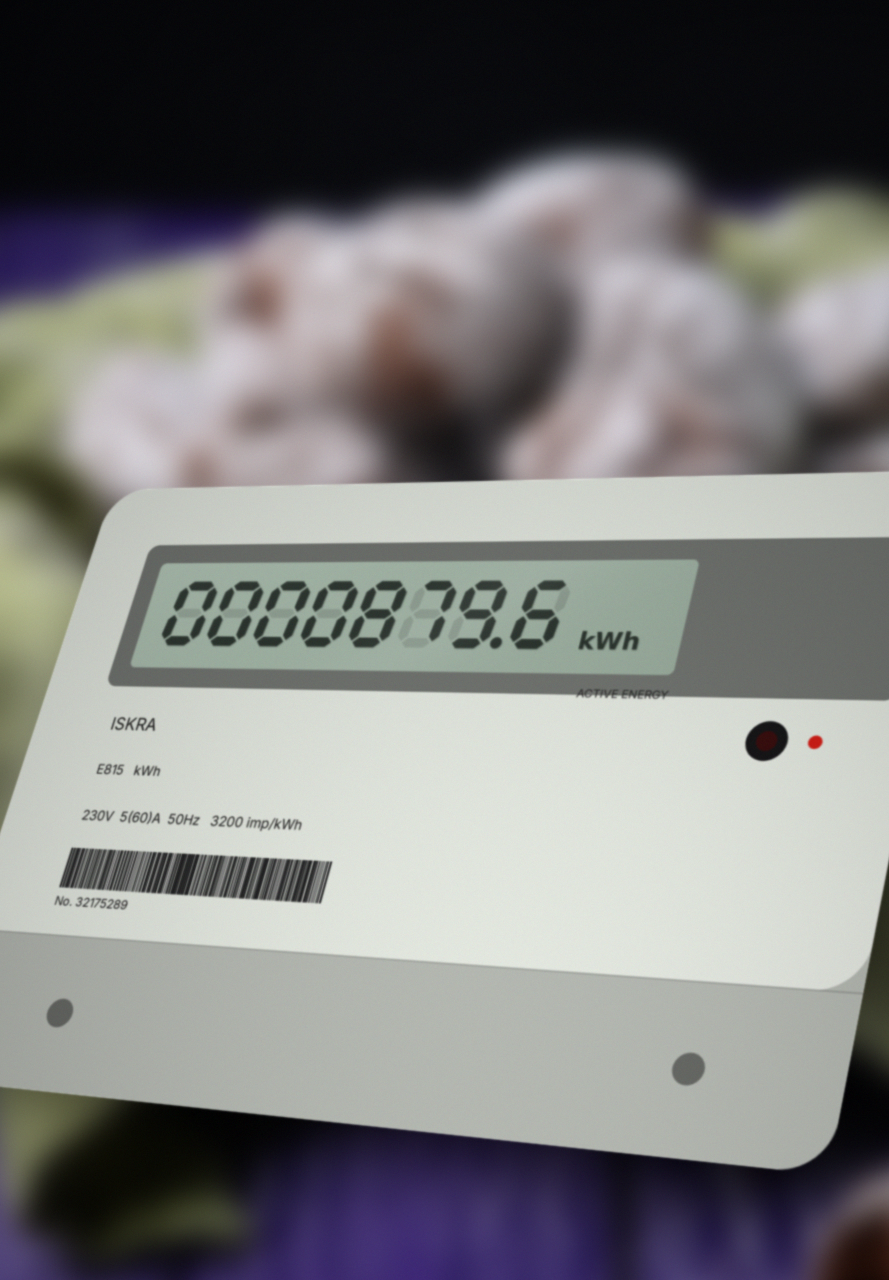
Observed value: 879.6; kWh
